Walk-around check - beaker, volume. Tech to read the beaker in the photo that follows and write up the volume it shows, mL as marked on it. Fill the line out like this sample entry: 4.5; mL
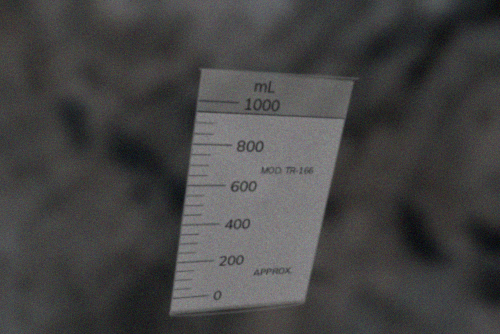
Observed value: 950; mL
